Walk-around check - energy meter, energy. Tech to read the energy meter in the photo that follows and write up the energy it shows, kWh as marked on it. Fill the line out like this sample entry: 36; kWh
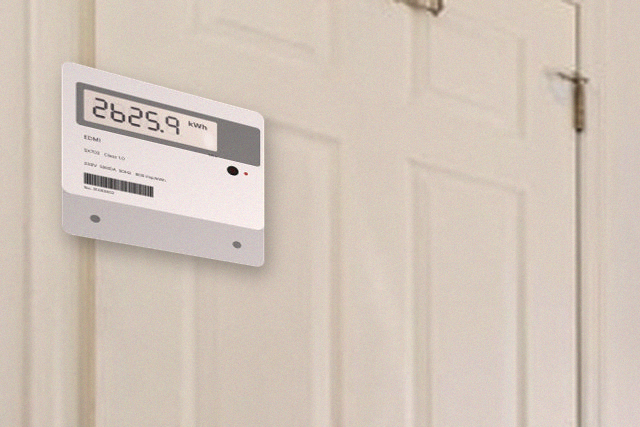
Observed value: 2625.9; kWh
